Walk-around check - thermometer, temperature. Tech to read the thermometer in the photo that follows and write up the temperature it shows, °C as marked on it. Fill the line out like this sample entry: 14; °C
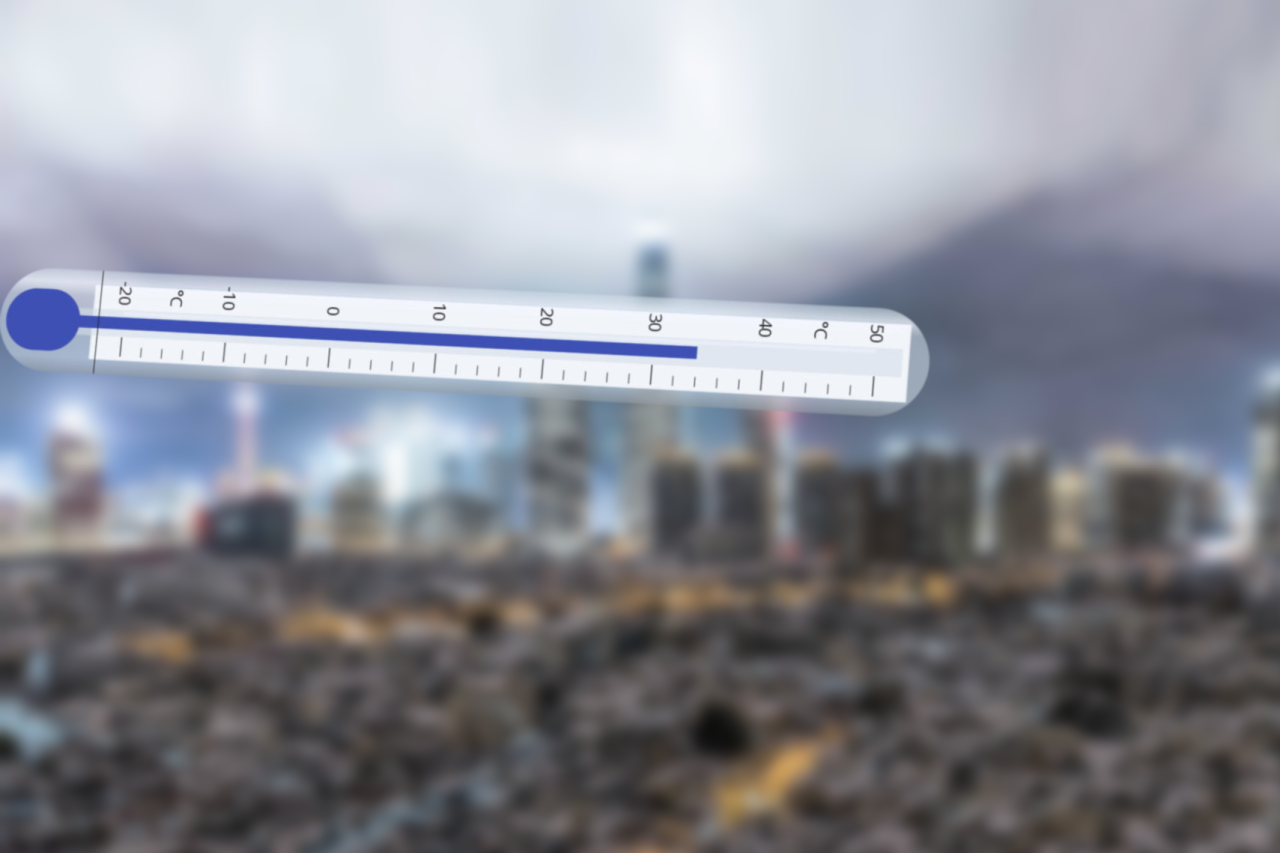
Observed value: 34; °C
